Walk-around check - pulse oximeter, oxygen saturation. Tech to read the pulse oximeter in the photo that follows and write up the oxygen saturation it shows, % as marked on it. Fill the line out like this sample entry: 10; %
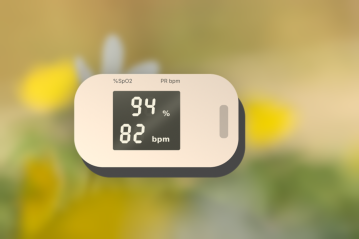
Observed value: 94; %
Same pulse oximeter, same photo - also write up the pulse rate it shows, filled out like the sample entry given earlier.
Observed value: 82; bpm
